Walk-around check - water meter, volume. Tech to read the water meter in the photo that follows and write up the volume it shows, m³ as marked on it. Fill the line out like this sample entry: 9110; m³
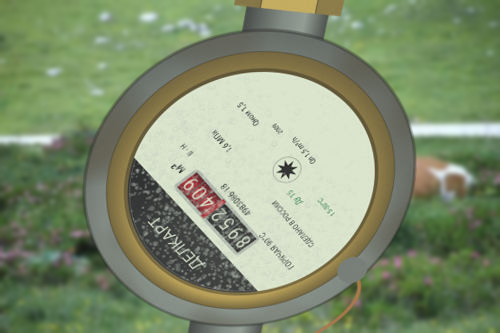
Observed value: 8952.409; m³
